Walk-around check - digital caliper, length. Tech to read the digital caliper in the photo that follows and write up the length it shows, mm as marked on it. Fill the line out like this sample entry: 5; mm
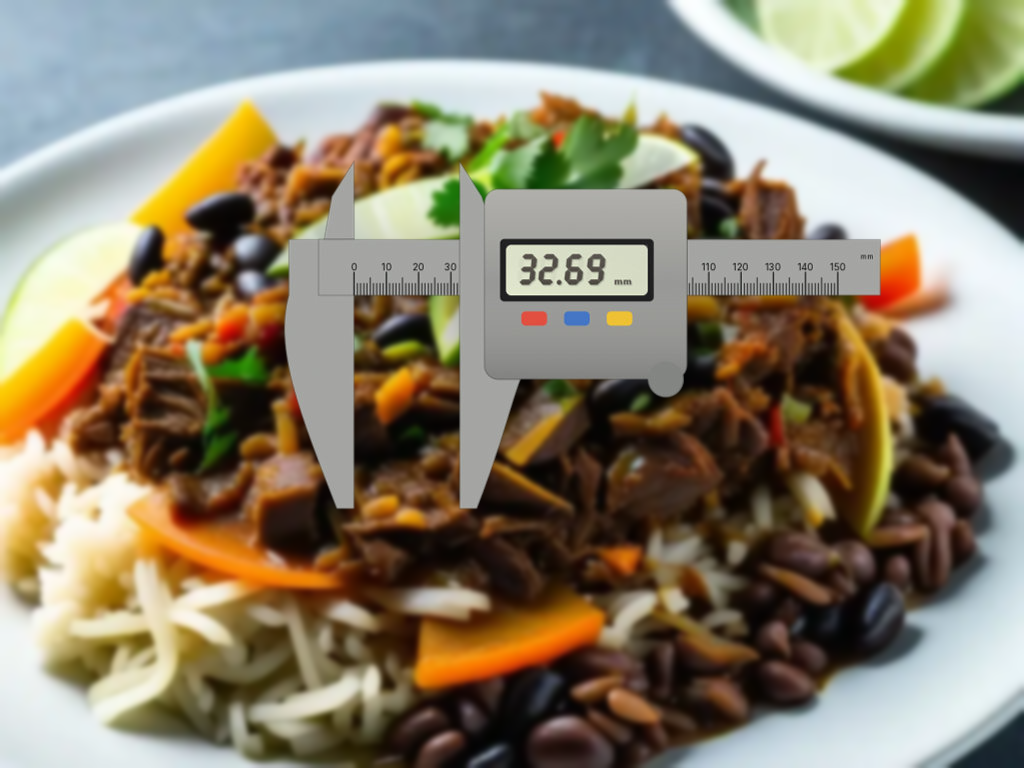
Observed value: 32.69; mm
